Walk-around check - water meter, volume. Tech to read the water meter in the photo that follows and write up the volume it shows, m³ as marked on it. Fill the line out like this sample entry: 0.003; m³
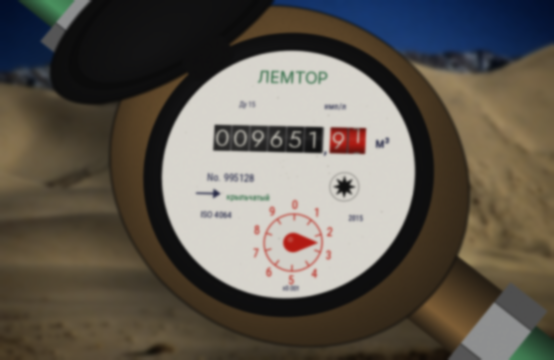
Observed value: 9651.912; m³
